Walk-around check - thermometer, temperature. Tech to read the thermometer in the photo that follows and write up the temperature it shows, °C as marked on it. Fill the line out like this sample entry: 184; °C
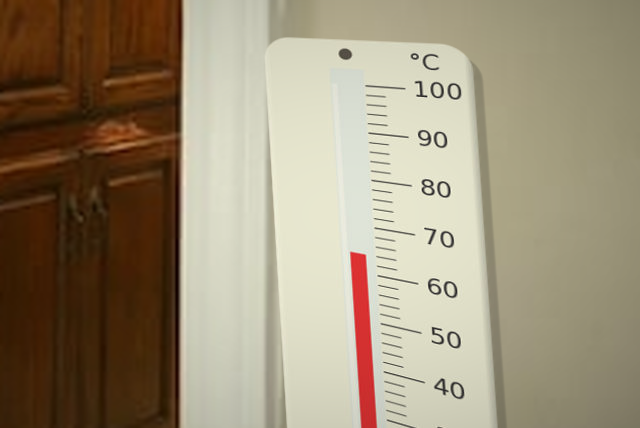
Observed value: 64; °C
